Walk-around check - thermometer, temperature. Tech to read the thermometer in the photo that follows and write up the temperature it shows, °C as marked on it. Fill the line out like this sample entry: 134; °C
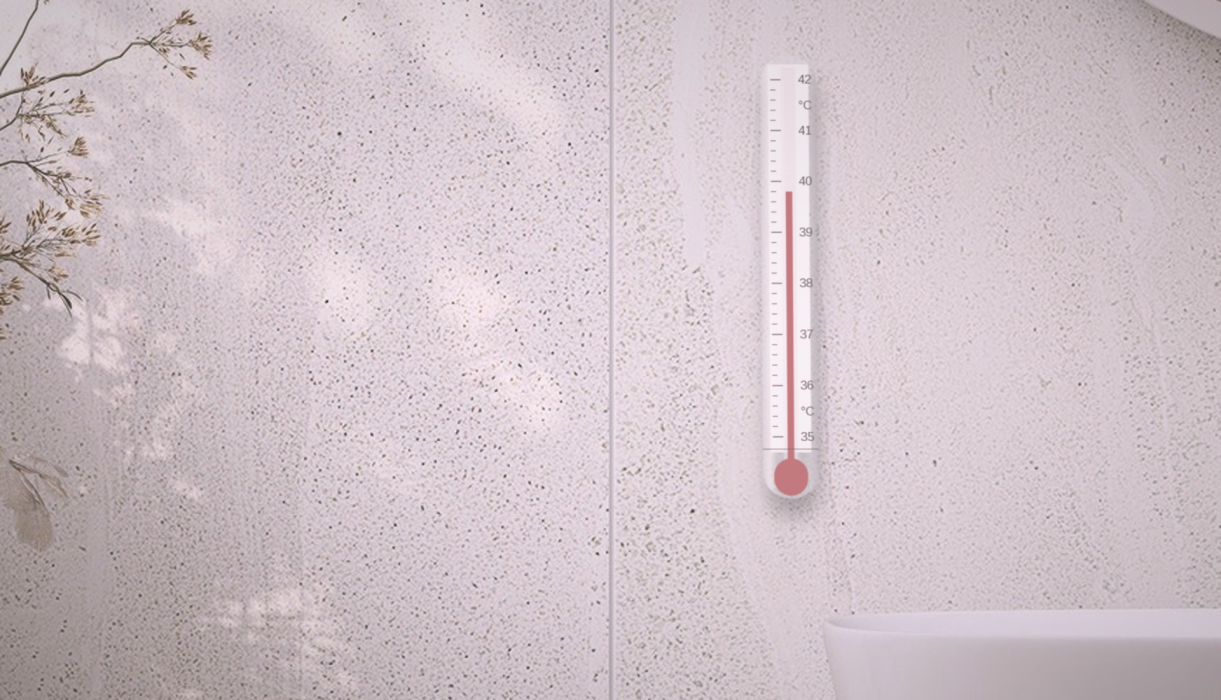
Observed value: 39.8; °C
